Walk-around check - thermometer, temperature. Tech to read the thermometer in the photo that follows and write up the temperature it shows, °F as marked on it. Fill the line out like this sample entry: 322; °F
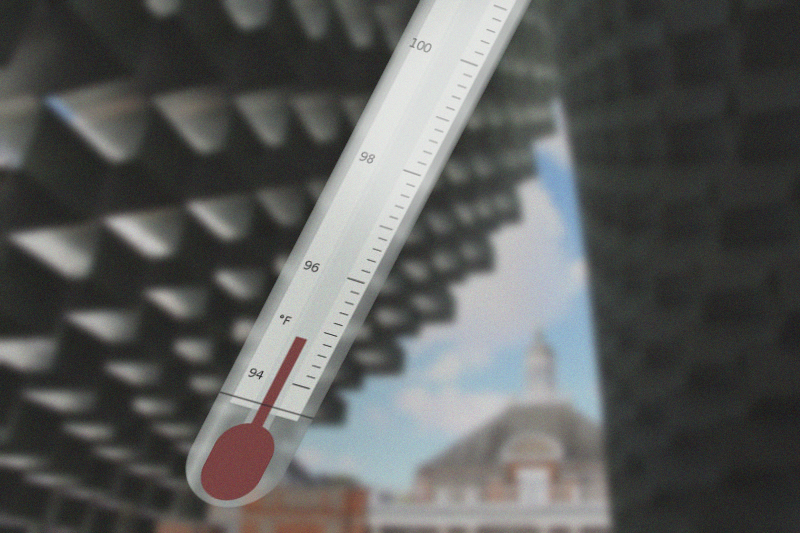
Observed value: 94.8; °F
